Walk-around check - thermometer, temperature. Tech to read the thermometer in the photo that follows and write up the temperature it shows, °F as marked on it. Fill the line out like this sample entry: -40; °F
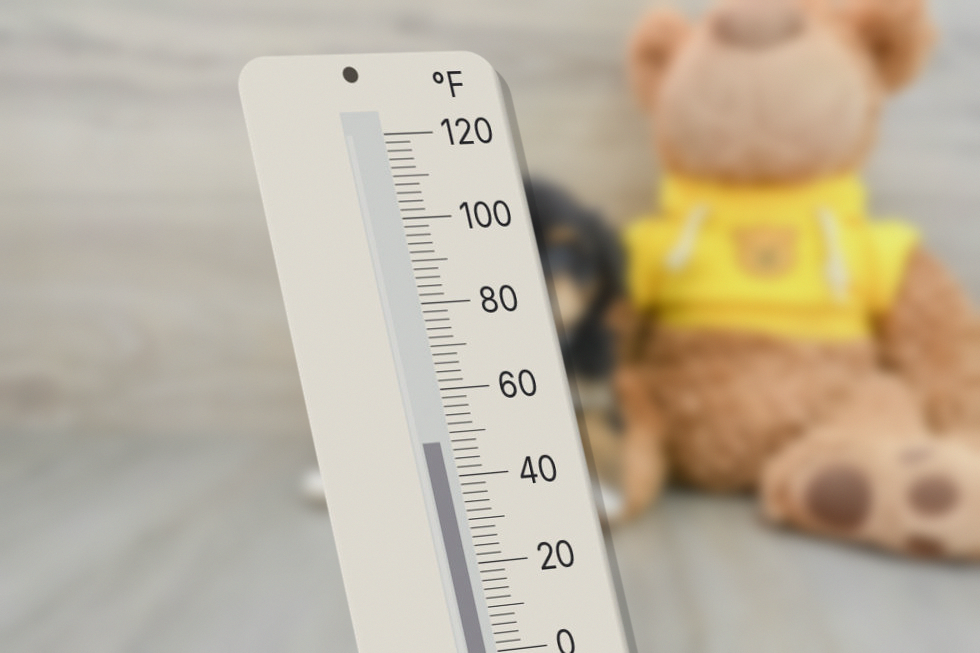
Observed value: 48; °F
